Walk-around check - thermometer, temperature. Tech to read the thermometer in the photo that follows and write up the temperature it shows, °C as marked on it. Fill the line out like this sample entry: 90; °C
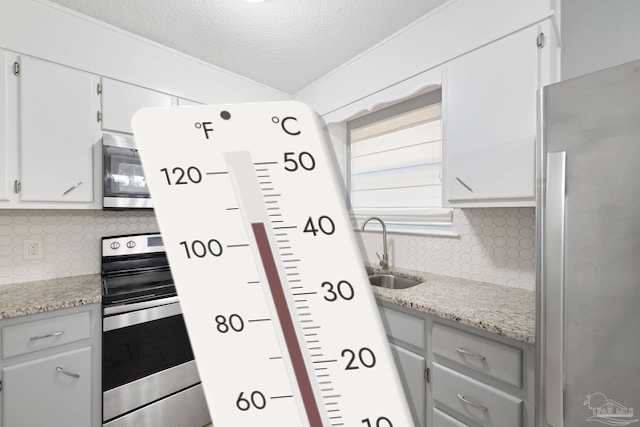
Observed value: 41; °C
